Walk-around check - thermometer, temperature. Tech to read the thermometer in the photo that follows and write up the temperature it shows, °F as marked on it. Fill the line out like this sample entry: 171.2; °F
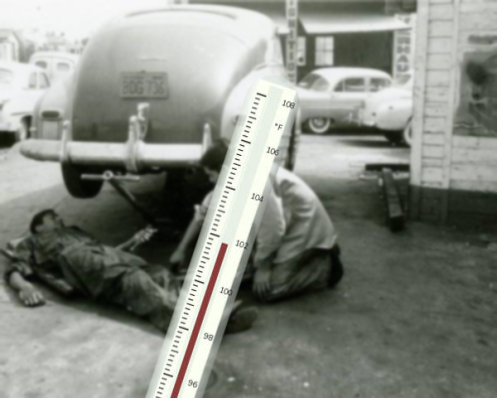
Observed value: 101.8; °F
